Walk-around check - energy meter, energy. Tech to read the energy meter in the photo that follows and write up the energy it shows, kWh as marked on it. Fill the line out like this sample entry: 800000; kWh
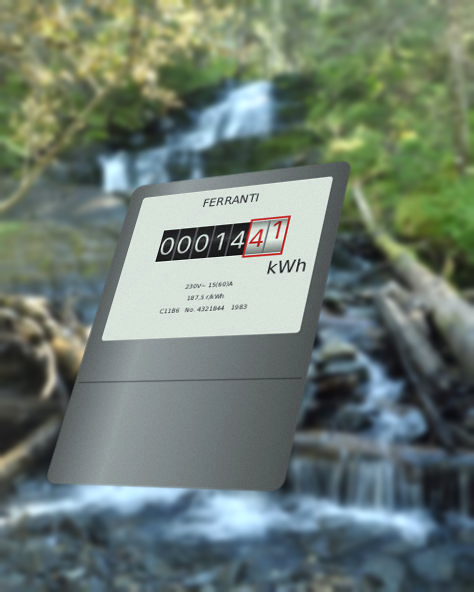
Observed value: 14.41; kWh
